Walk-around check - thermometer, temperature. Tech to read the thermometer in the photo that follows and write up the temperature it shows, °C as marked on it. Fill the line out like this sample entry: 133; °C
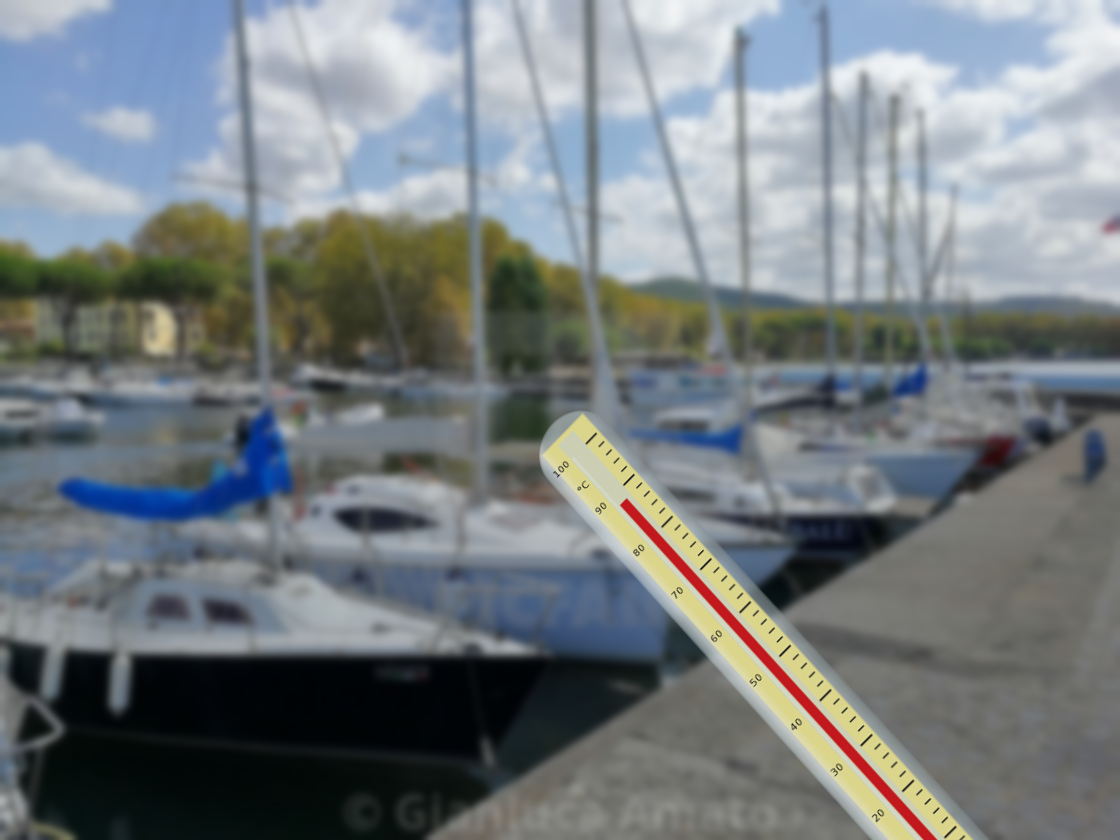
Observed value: 88; °C
